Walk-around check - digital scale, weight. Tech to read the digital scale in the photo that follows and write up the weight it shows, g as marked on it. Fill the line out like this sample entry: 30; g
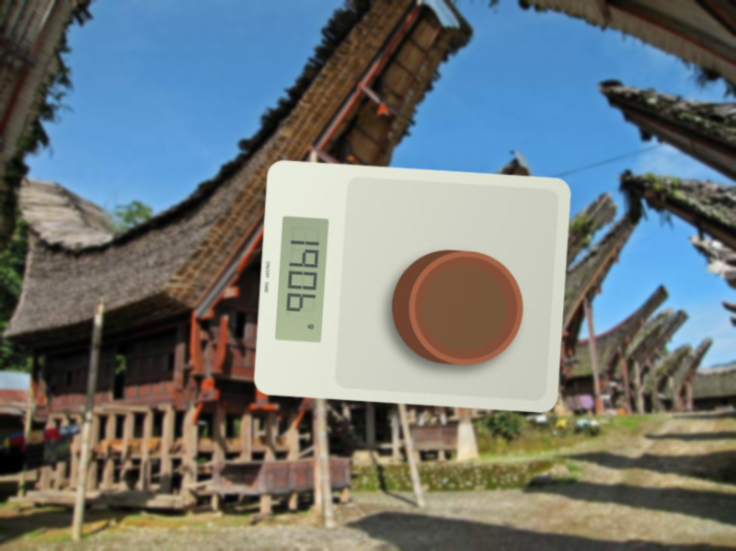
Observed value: 1906; g
